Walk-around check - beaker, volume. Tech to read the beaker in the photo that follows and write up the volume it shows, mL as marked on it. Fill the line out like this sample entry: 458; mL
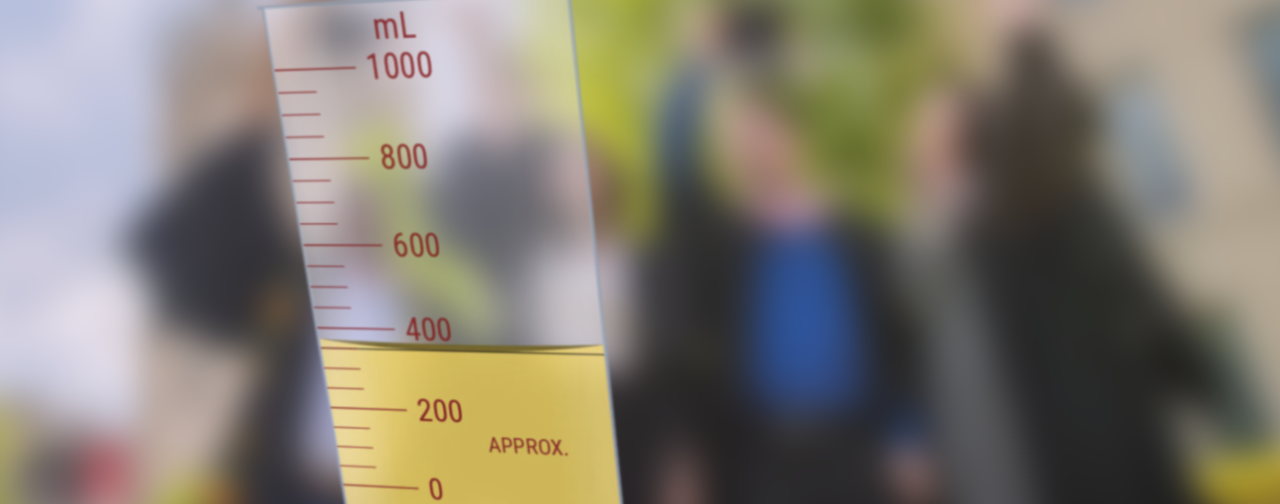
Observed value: 350; mL
